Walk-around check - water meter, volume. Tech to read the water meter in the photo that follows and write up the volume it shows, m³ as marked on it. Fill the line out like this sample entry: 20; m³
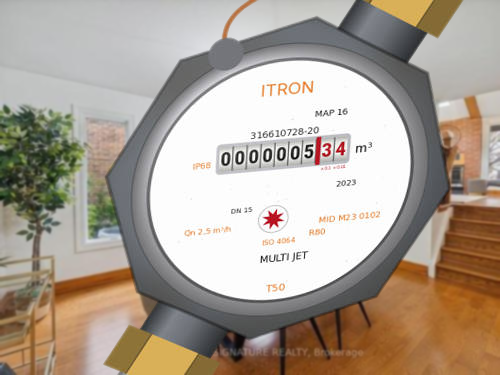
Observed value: 5.34; m³
